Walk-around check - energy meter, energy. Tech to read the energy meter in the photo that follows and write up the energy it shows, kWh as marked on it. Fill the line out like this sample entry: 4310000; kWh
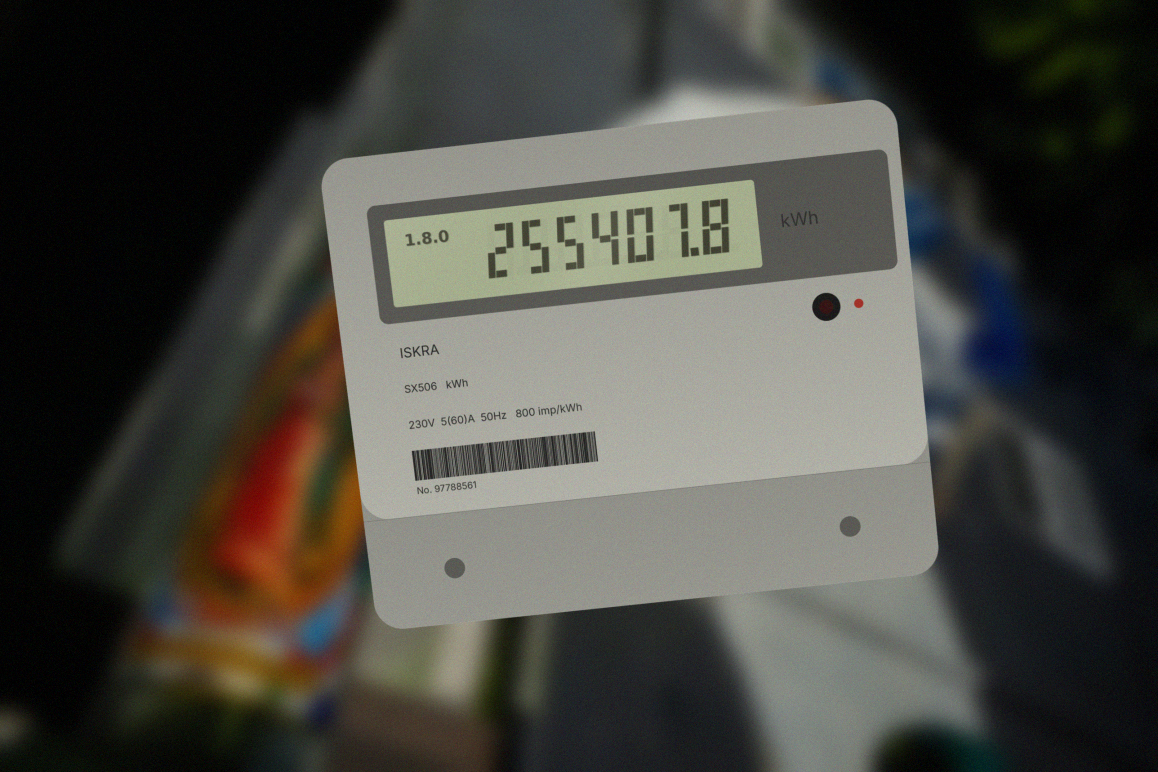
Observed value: 255407.8; kWh
